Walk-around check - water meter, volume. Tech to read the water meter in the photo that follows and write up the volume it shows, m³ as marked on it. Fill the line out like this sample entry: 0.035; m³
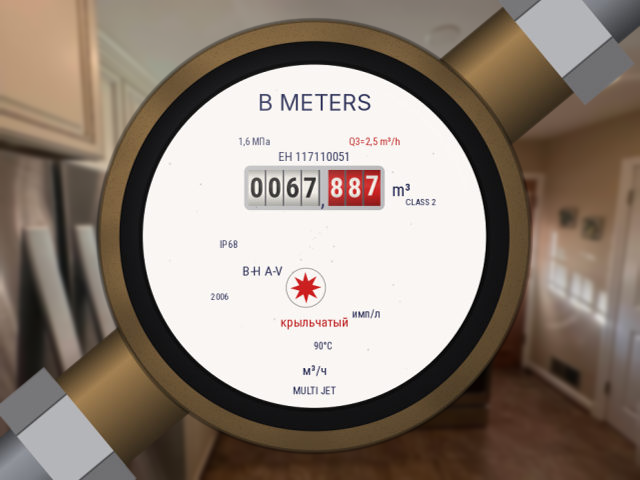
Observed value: 67.887; m³
